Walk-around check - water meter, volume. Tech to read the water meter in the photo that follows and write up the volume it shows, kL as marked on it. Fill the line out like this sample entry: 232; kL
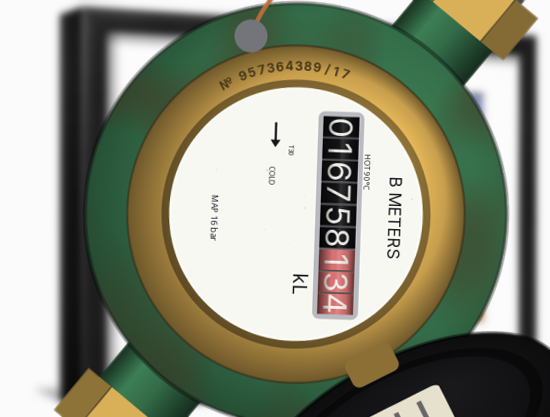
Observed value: 16758.134; kL
